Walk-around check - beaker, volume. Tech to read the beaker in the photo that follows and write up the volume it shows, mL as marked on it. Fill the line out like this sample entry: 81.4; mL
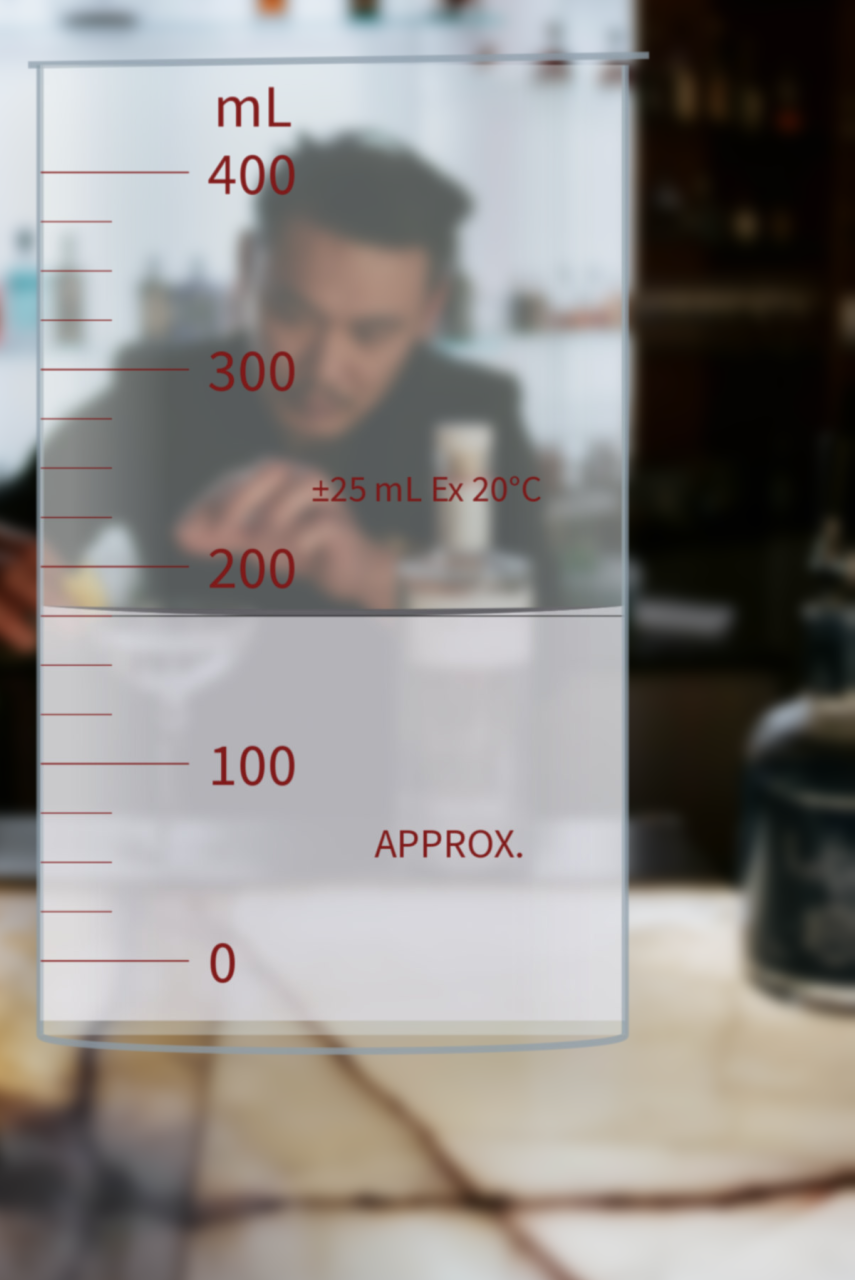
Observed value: 175; mL
